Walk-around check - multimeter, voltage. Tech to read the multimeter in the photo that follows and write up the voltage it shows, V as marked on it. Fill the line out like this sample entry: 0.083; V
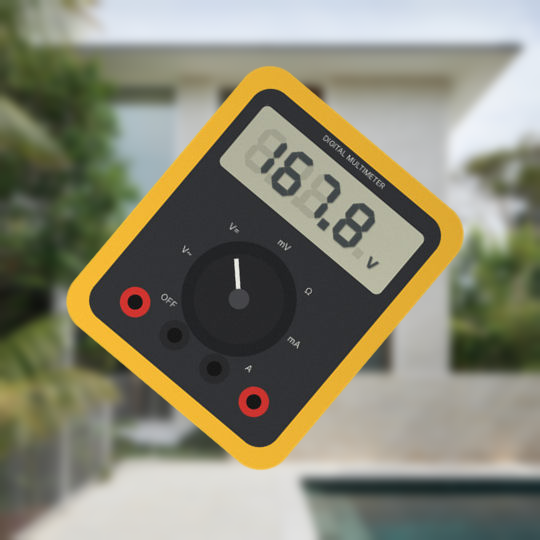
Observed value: 167.8; V
